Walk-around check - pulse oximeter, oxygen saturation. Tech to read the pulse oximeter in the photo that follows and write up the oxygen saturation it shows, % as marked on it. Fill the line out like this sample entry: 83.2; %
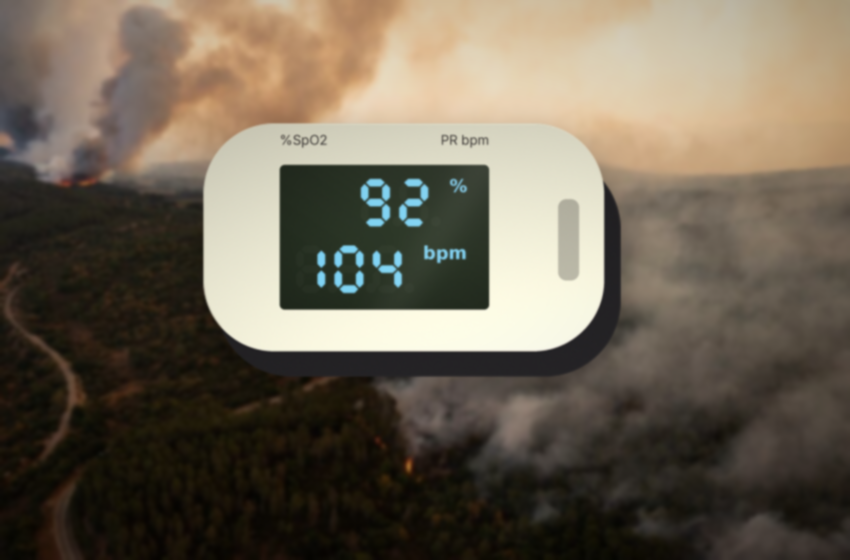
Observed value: 92; %
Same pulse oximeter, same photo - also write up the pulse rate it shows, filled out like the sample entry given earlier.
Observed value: 104; bpm
